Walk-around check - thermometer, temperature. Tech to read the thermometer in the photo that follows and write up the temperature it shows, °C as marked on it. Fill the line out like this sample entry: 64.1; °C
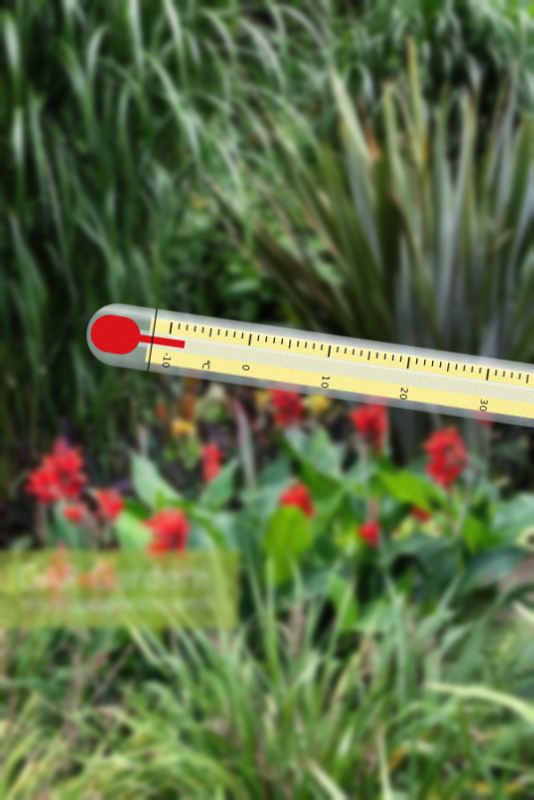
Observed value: -8; °C
